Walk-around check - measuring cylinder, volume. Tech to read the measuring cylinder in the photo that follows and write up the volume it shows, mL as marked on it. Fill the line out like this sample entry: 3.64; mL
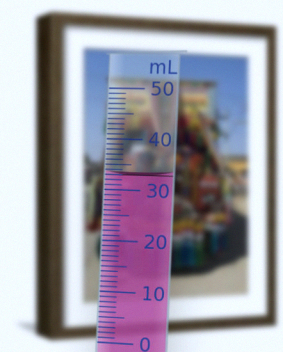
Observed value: 33; mL
